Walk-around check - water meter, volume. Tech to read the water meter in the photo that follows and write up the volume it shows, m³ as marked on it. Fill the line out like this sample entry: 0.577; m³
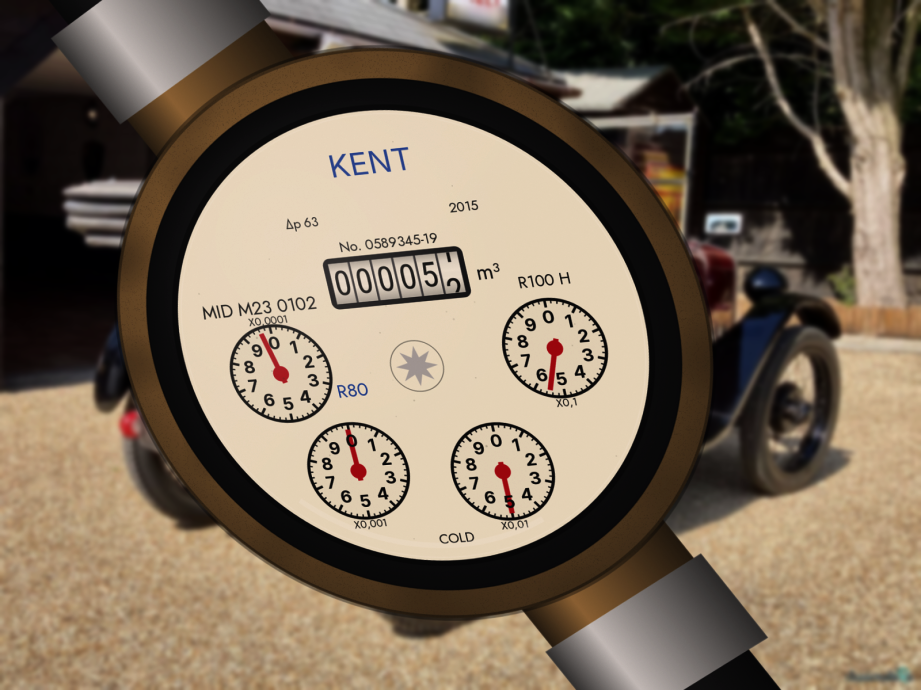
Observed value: 51.5499; m³
